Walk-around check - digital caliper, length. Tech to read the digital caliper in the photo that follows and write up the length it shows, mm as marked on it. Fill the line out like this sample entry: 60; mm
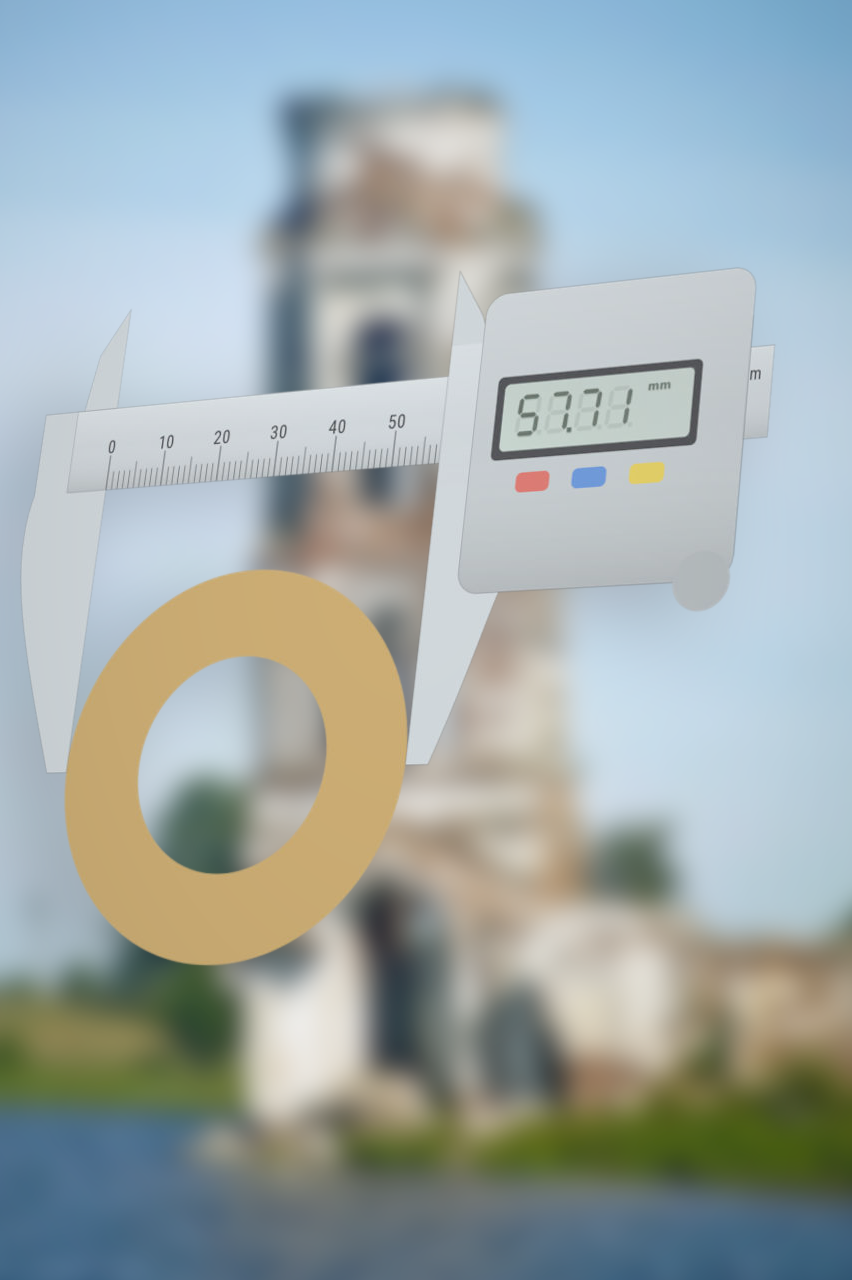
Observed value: 57.71; mm
